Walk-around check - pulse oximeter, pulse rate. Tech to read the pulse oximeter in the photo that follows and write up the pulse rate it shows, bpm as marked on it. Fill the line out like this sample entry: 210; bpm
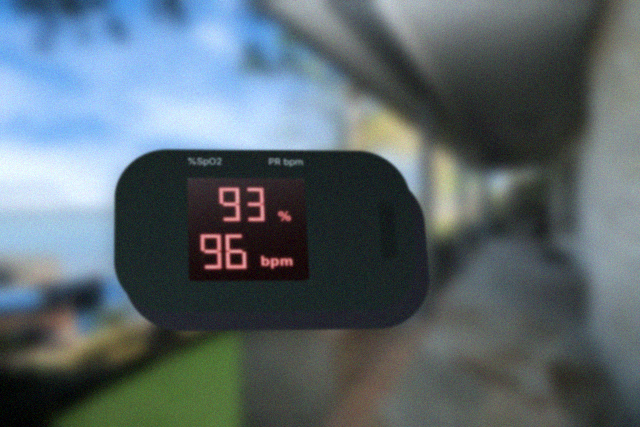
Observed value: 96; bpm
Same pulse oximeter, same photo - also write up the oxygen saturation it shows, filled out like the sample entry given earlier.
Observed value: 93; %
